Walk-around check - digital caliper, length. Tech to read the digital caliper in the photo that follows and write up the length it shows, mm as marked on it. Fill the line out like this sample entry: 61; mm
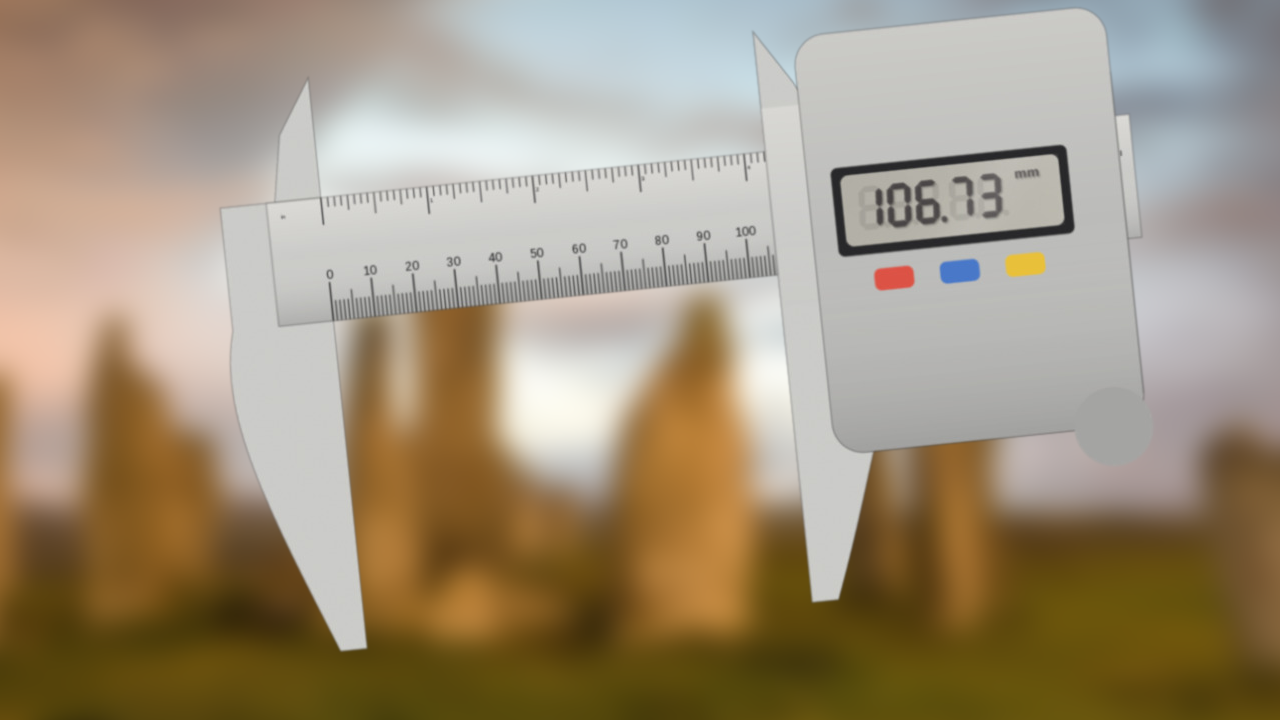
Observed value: 106.73; mm
